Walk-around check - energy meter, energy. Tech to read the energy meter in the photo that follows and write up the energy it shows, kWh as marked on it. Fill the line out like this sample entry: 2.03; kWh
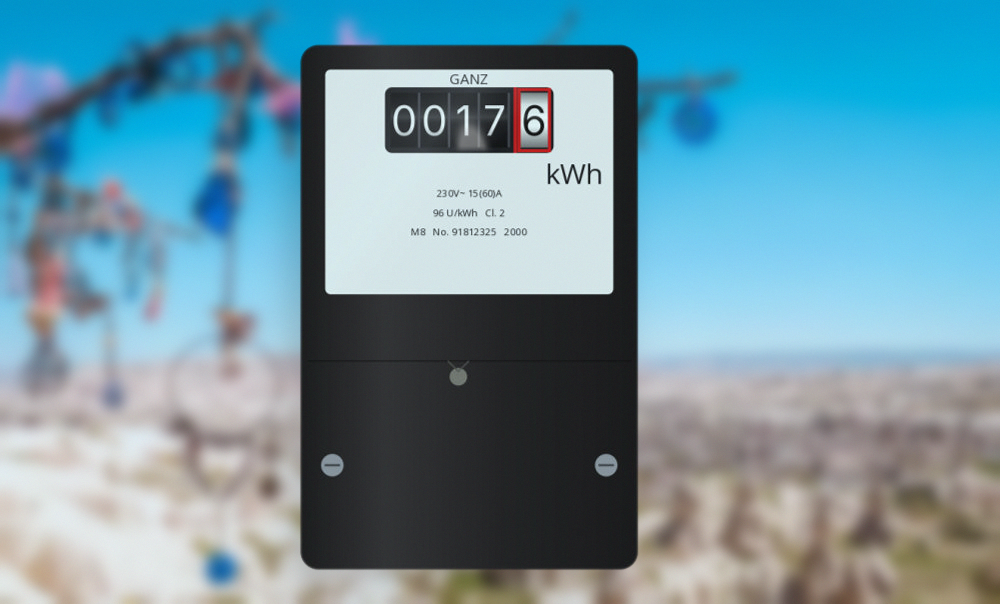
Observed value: 17.6; kWh
